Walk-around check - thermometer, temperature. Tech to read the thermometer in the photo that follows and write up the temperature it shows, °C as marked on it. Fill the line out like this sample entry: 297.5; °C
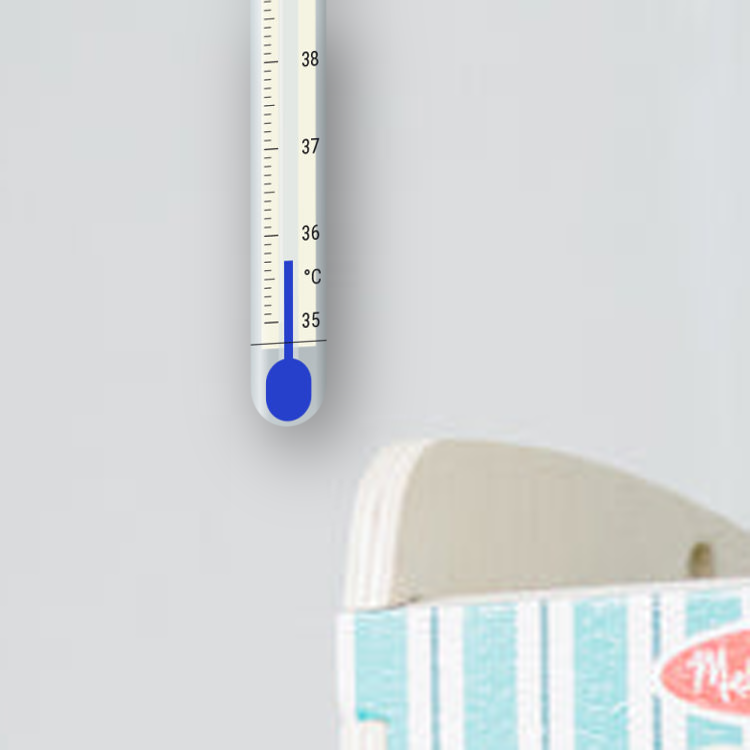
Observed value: 35.7; °C
